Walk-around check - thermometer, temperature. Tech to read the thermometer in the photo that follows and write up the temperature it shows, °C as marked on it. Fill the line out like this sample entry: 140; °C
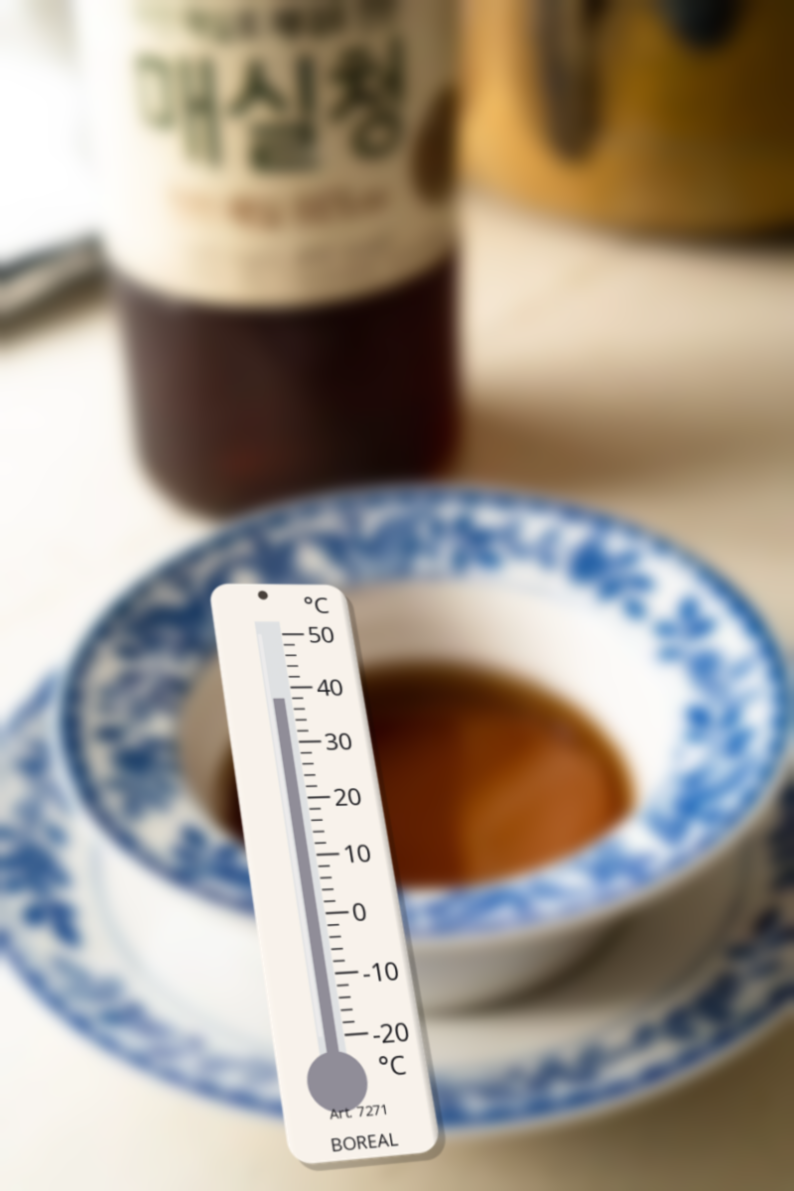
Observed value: 38; °C
